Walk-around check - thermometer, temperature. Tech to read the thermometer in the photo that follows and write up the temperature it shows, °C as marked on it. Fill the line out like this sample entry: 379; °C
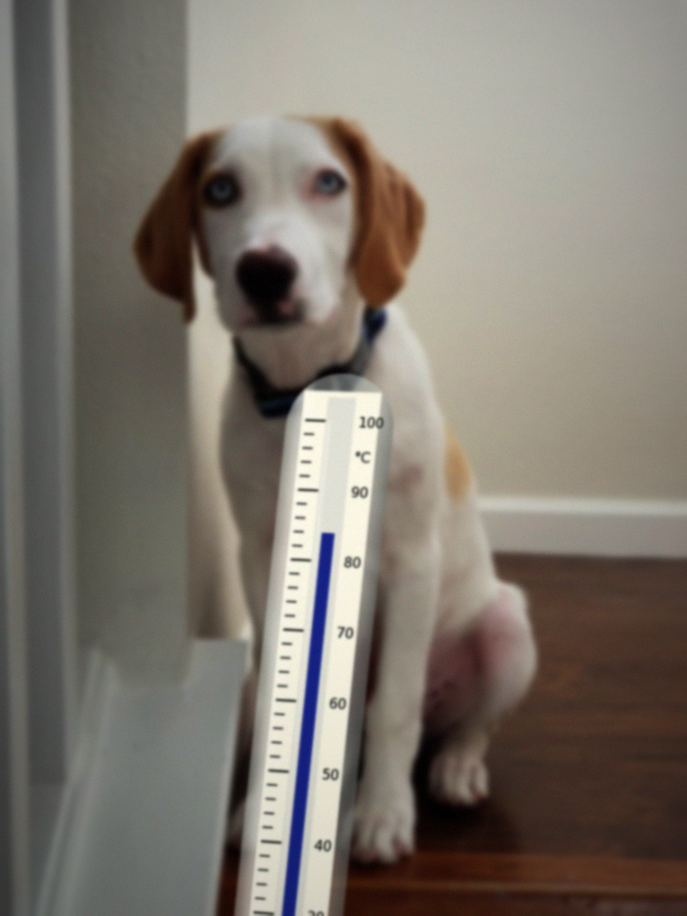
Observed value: 84; °C
